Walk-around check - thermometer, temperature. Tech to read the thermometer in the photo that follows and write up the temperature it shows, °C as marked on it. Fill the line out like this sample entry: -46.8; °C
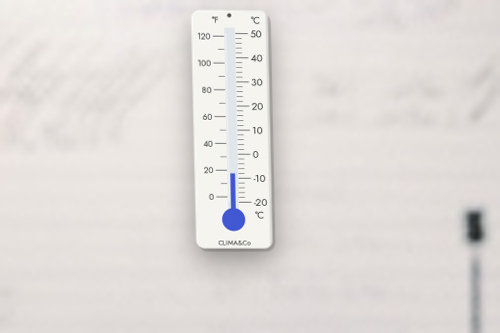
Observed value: -8; °C
